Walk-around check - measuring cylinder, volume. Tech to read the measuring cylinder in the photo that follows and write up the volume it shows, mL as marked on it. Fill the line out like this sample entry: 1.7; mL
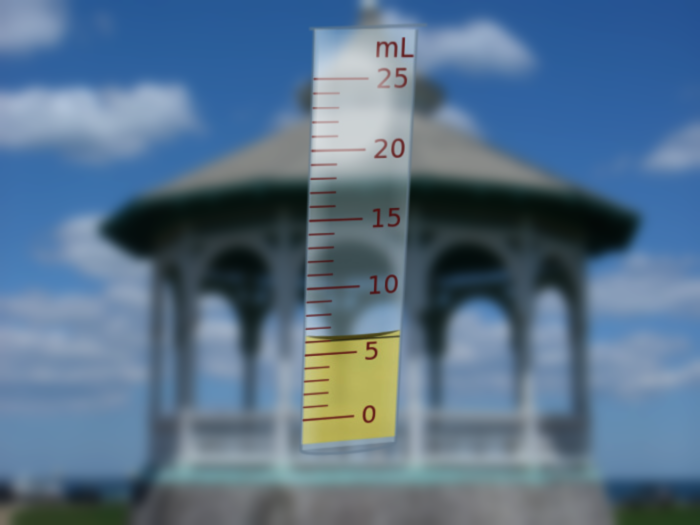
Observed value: 6; mL
